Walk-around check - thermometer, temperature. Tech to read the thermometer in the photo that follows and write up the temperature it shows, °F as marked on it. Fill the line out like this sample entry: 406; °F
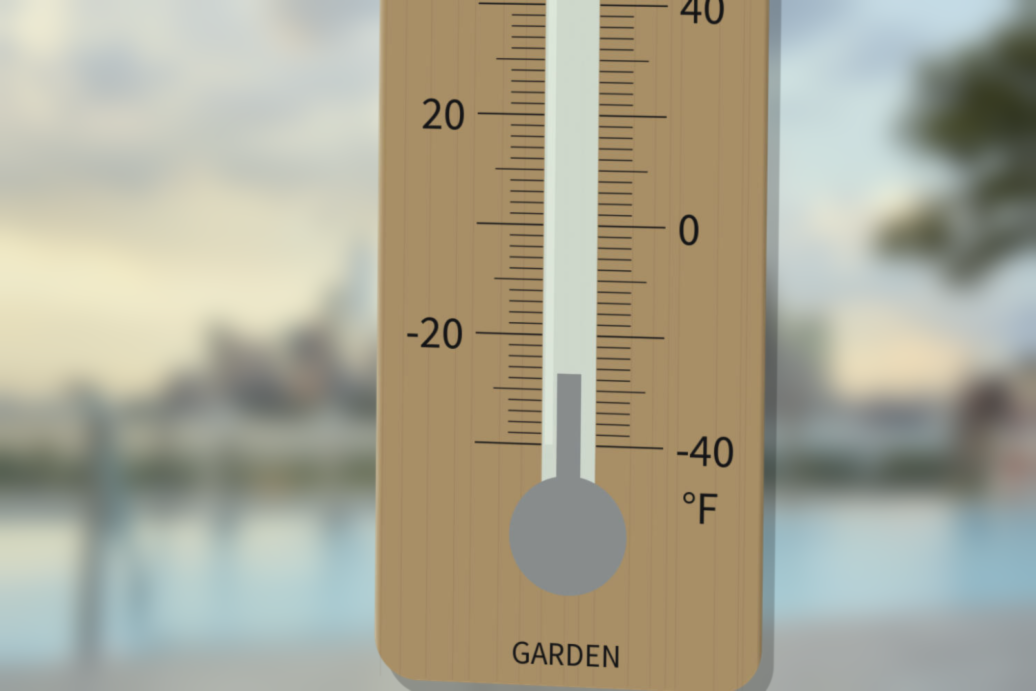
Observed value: -27; °F
